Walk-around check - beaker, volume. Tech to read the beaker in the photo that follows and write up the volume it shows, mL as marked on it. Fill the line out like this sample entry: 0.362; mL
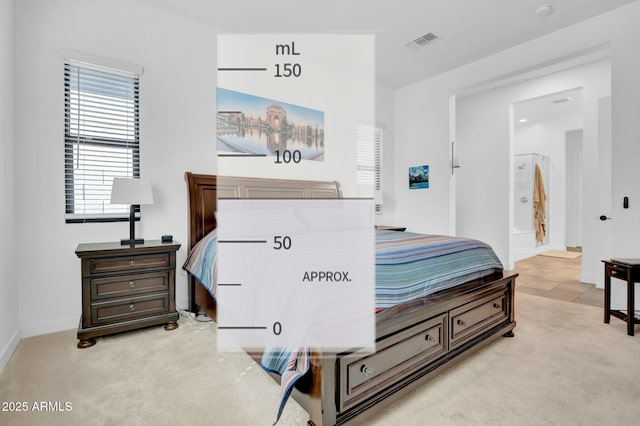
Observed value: 75; mL
